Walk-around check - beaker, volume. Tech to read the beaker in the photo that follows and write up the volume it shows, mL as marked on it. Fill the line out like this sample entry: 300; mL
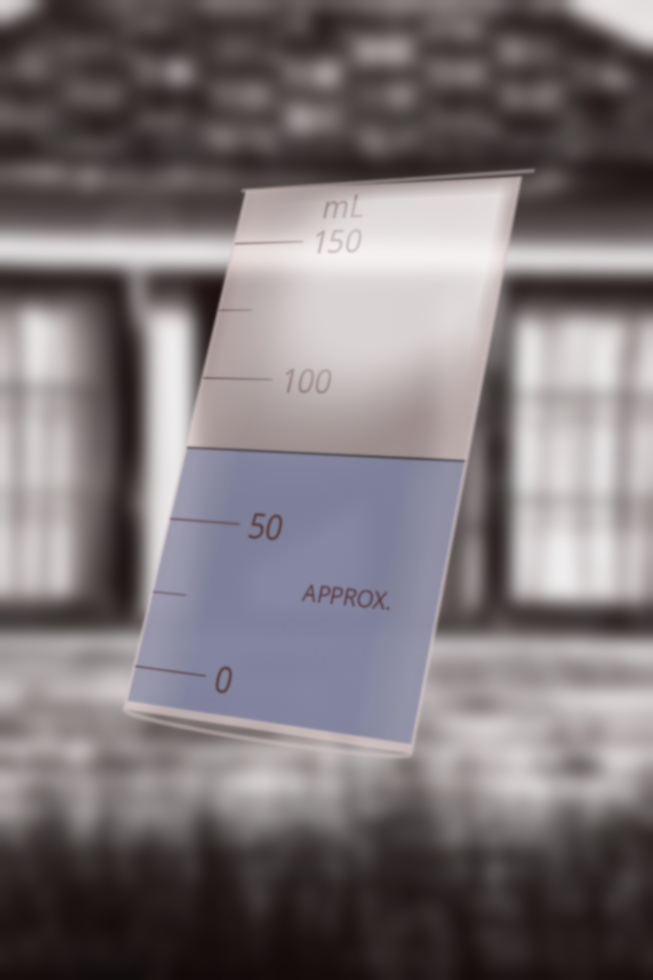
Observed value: 75; mL
